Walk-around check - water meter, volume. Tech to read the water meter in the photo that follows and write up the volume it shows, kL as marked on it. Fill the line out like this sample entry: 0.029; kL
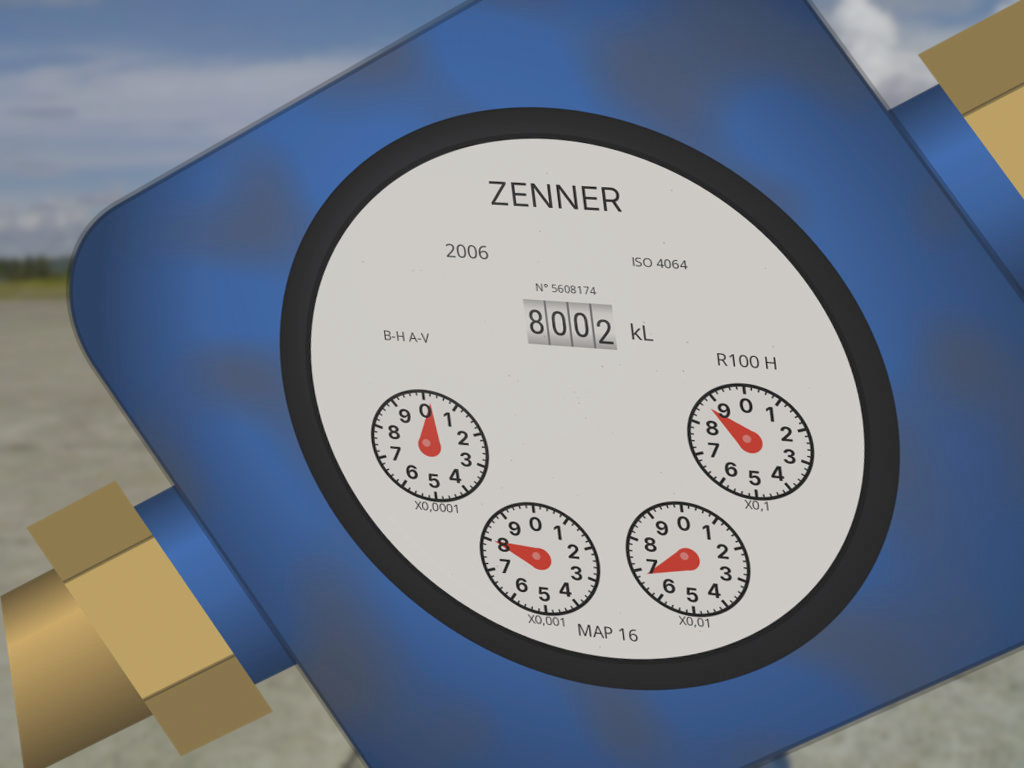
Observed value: 8001.8680; kL
